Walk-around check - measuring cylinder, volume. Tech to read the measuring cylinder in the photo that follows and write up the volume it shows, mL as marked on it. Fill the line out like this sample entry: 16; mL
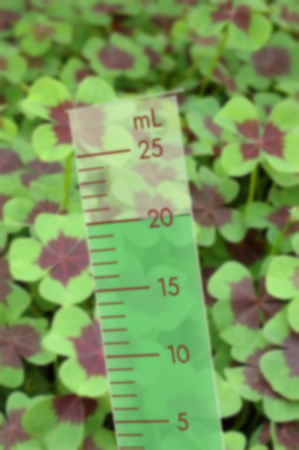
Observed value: 20; mL
